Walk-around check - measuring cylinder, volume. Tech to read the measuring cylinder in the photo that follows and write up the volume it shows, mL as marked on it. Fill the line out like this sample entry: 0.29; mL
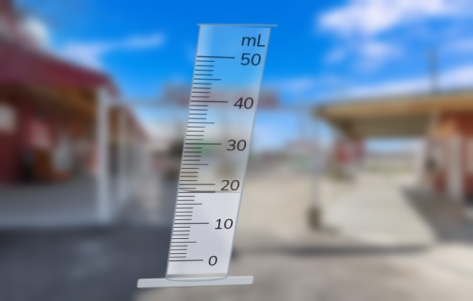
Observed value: 18; mL
